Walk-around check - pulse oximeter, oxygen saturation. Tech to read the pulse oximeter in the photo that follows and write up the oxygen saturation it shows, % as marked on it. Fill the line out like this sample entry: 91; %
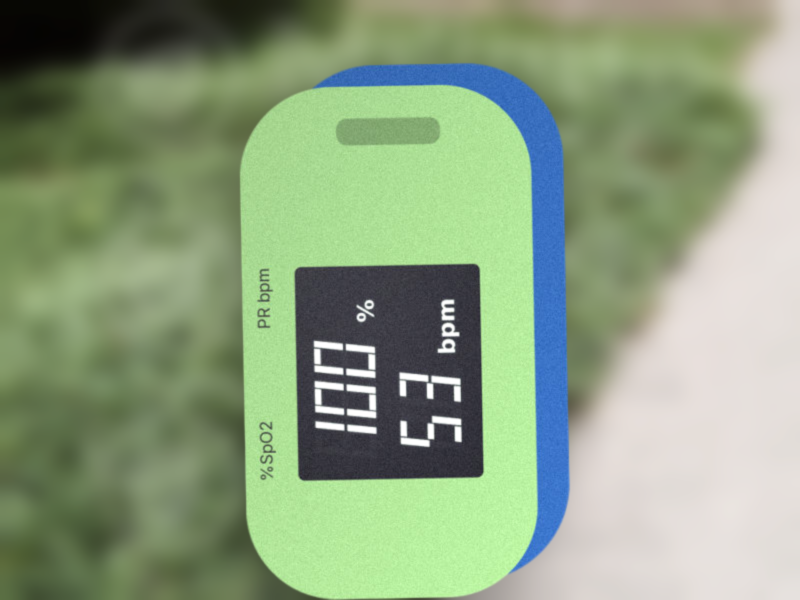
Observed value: 100; %
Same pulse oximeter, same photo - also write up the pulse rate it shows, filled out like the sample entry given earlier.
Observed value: 53; bpm
